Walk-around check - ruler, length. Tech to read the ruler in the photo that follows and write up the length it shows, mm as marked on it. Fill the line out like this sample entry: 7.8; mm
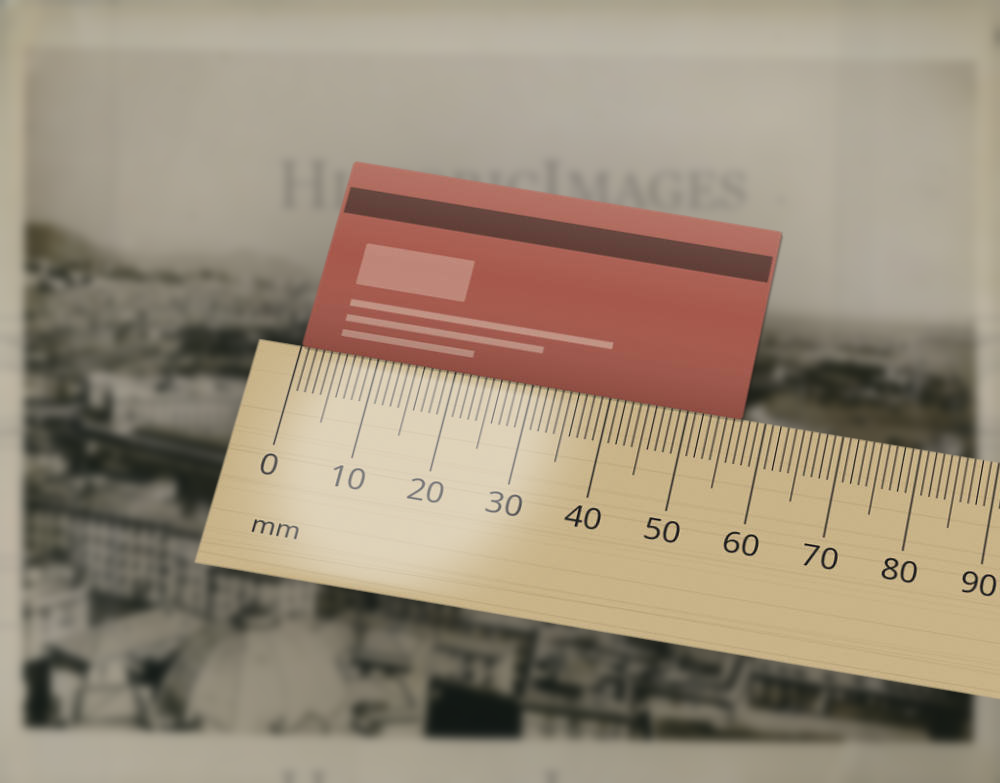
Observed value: 57; mm
